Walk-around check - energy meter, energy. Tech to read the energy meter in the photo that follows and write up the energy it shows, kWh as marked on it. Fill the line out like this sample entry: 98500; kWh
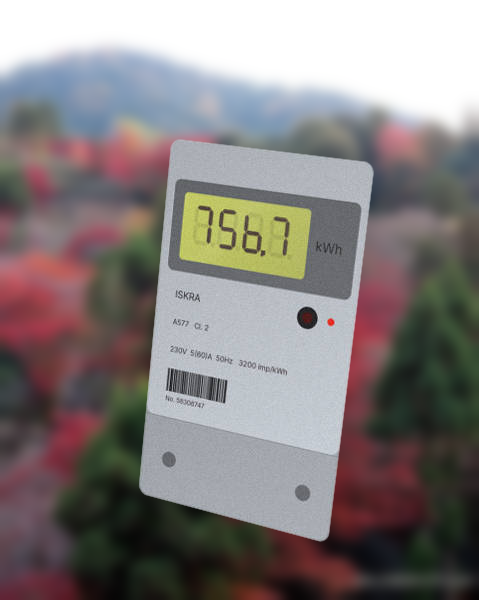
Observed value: 756.7; kWh
